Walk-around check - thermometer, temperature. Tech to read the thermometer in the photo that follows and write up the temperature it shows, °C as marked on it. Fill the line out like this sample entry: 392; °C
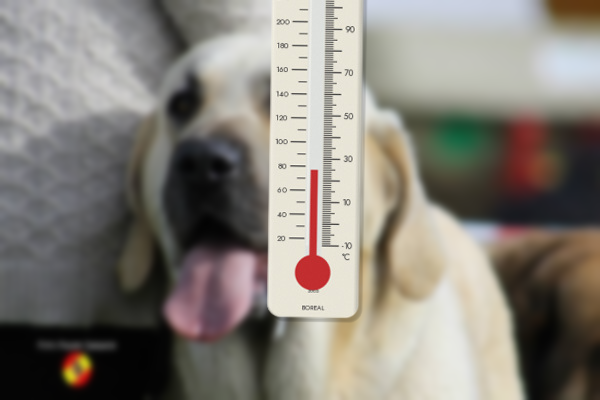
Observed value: 25; °C
